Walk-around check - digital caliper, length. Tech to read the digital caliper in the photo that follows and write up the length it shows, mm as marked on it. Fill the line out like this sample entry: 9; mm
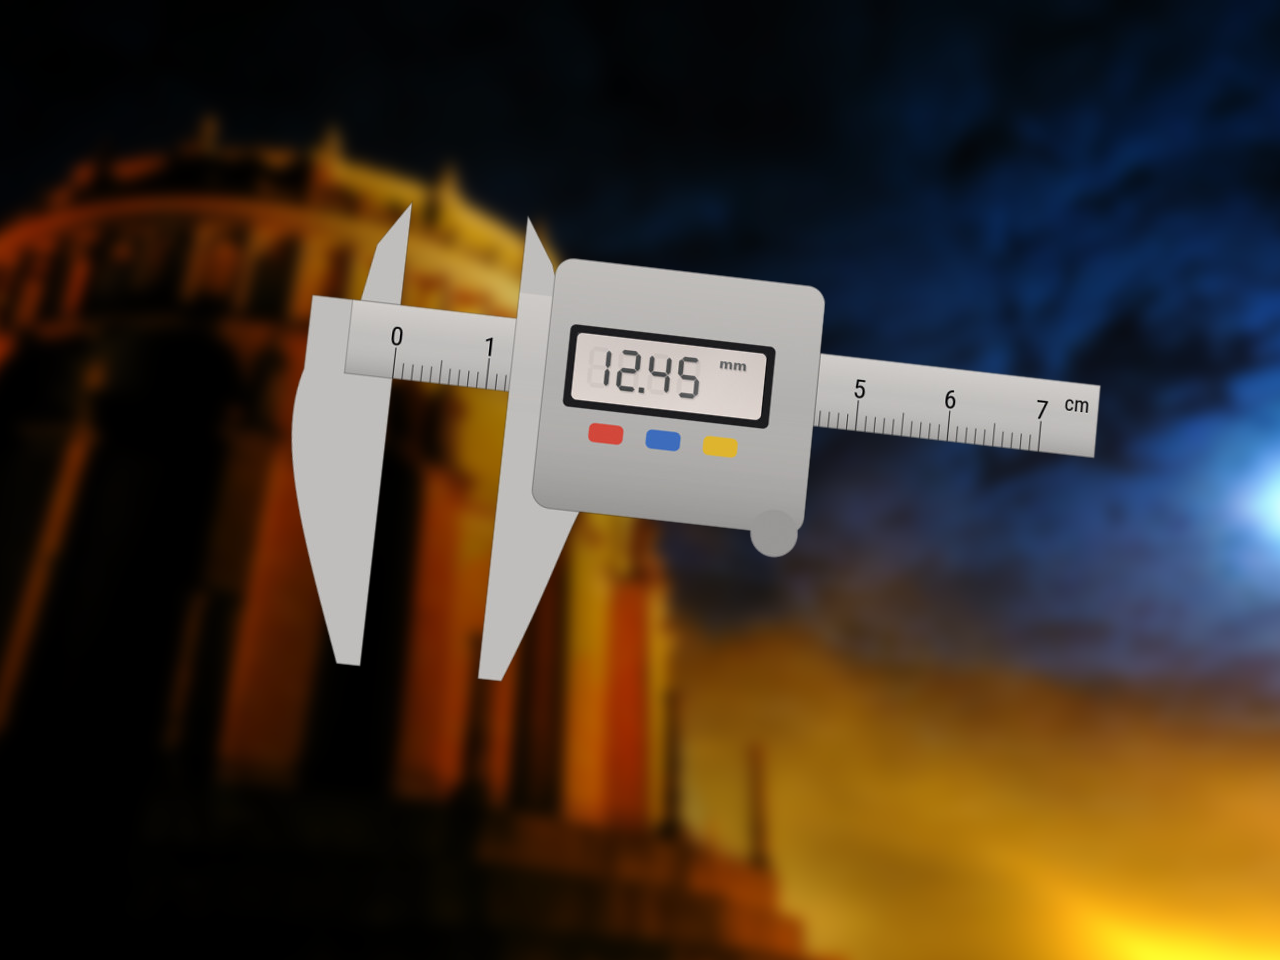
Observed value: 12.45; mm
